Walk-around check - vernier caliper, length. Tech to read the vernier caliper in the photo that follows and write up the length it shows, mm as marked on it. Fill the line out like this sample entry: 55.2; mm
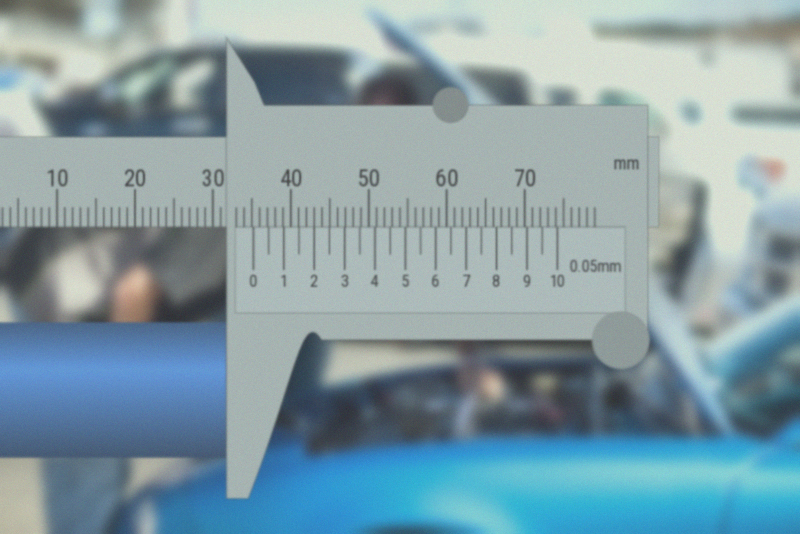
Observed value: 35.2; mm
